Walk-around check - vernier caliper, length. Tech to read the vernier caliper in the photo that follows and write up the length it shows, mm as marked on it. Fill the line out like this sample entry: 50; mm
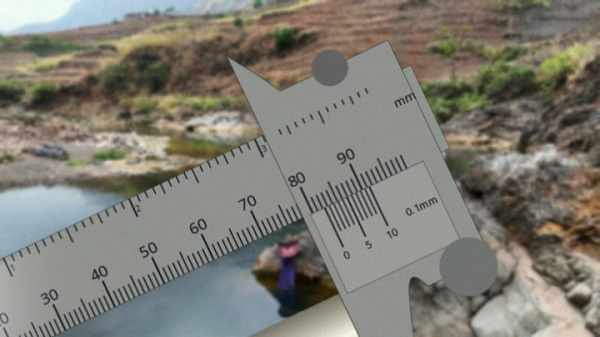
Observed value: 82.4; mm
